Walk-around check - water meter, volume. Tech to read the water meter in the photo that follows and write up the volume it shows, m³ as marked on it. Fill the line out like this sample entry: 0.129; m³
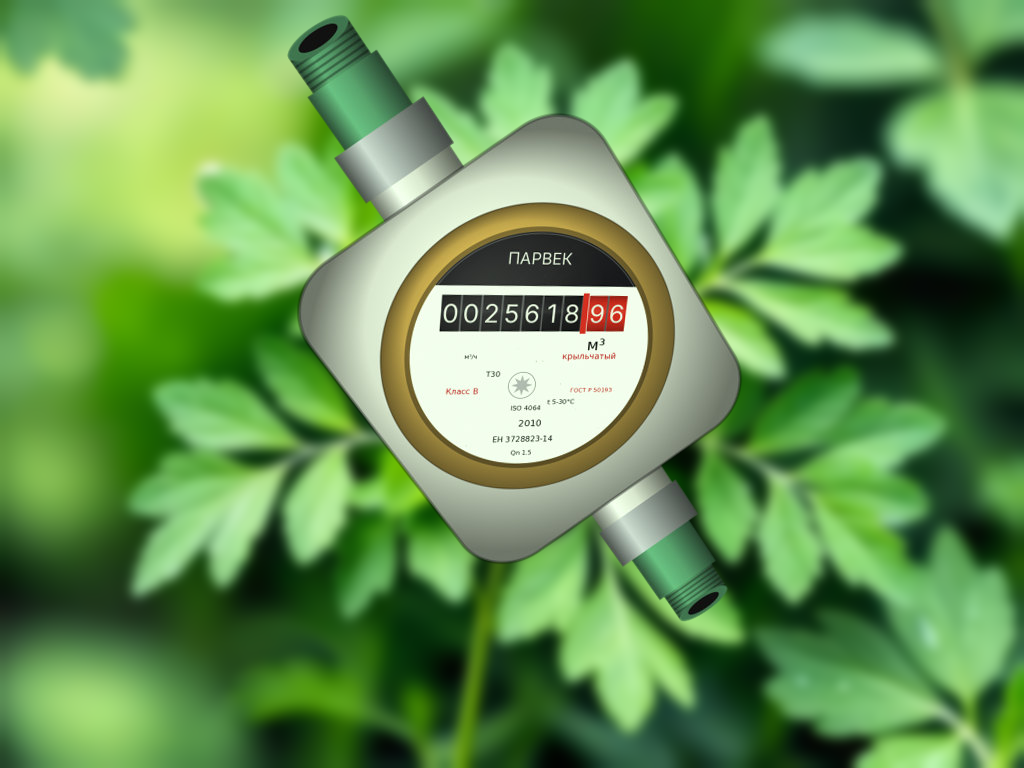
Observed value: 25618.96; m³
